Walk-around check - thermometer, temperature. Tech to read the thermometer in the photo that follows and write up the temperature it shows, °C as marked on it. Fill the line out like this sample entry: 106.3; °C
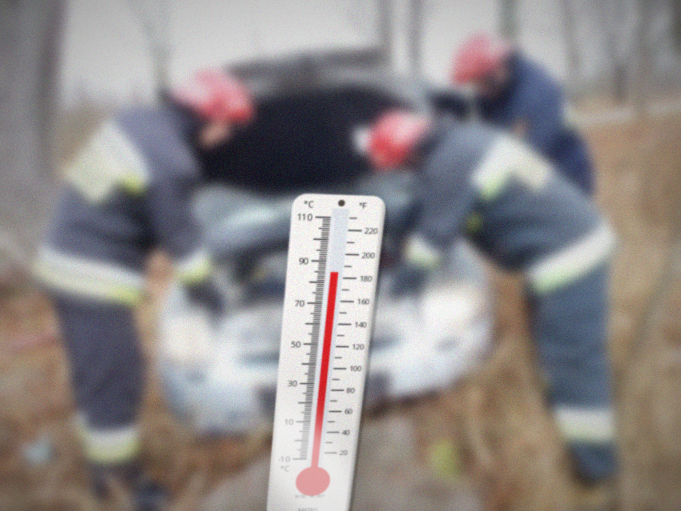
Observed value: 85; °C
